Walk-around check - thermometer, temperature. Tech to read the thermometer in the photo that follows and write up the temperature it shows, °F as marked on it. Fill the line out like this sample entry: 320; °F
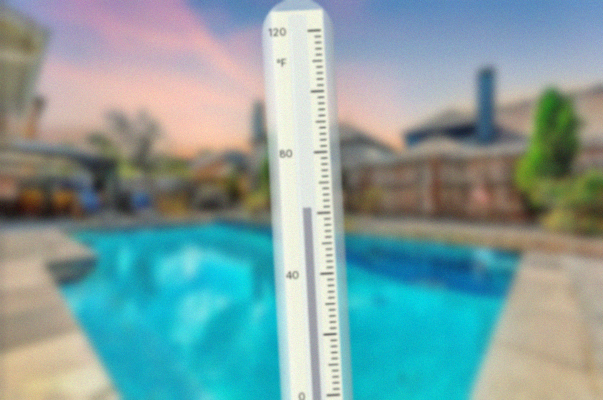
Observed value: 62; °F
